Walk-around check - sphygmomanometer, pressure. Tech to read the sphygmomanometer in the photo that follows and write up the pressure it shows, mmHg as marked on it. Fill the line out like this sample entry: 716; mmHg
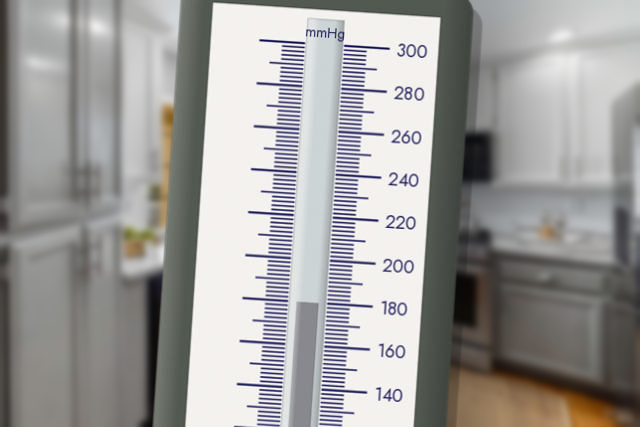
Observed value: 180; mmHg
